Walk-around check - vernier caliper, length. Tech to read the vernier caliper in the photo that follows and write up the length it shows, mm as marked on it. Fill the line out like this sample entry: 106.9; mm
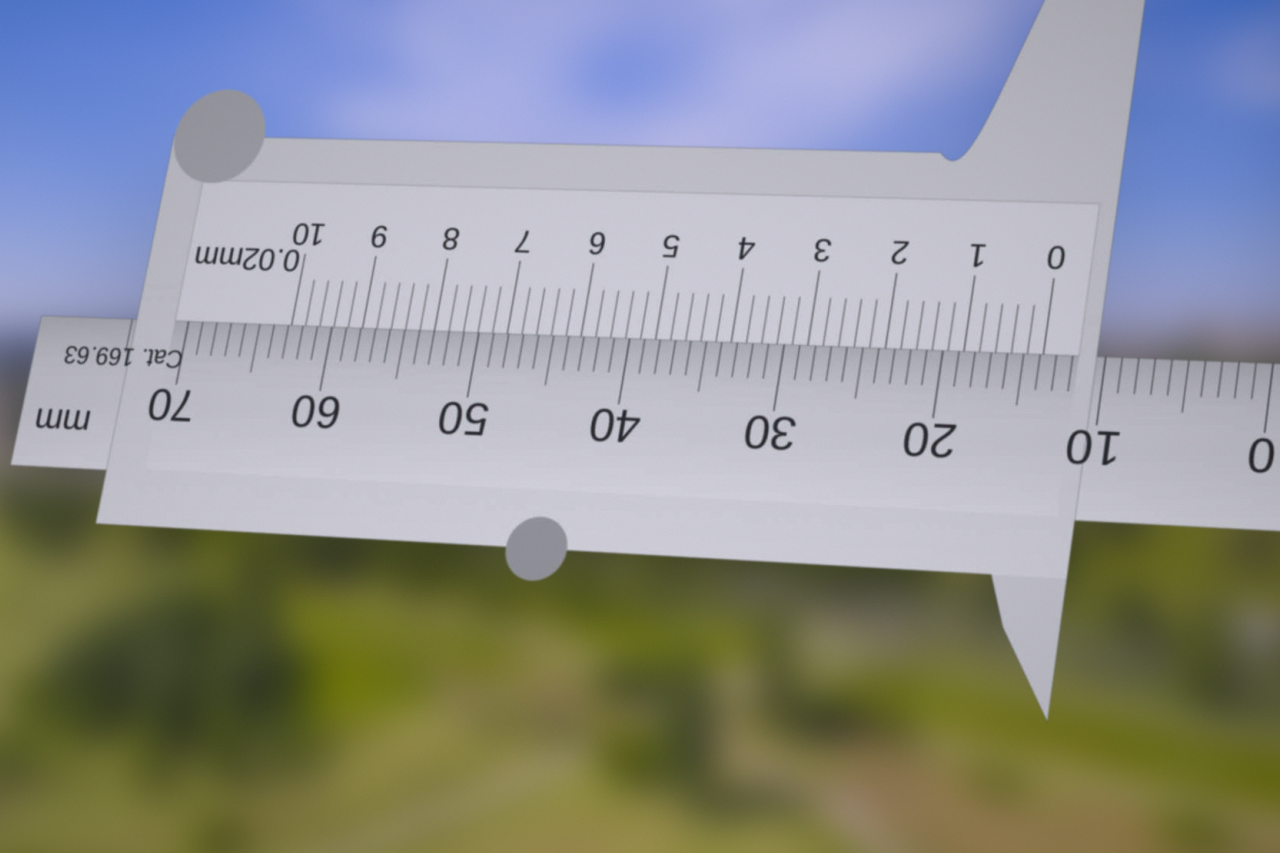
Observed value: 13.8; mm
